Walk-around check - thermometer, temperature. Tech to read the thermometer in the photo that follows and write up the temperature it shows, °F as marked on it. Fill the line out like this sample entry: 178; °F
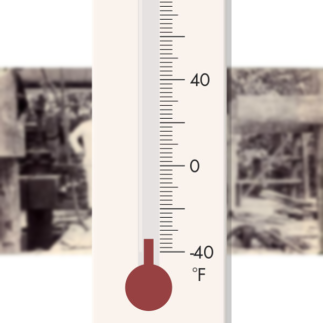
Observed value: -34; °F
